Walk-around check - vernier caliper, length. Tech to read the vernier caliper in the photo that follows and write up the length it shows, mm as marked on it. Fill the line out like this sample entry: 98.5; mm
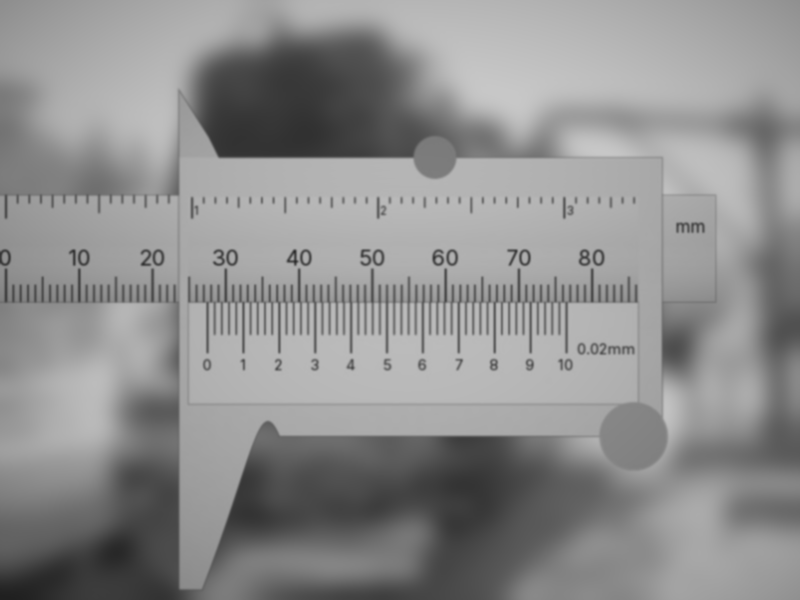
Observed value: 27.5; mm
